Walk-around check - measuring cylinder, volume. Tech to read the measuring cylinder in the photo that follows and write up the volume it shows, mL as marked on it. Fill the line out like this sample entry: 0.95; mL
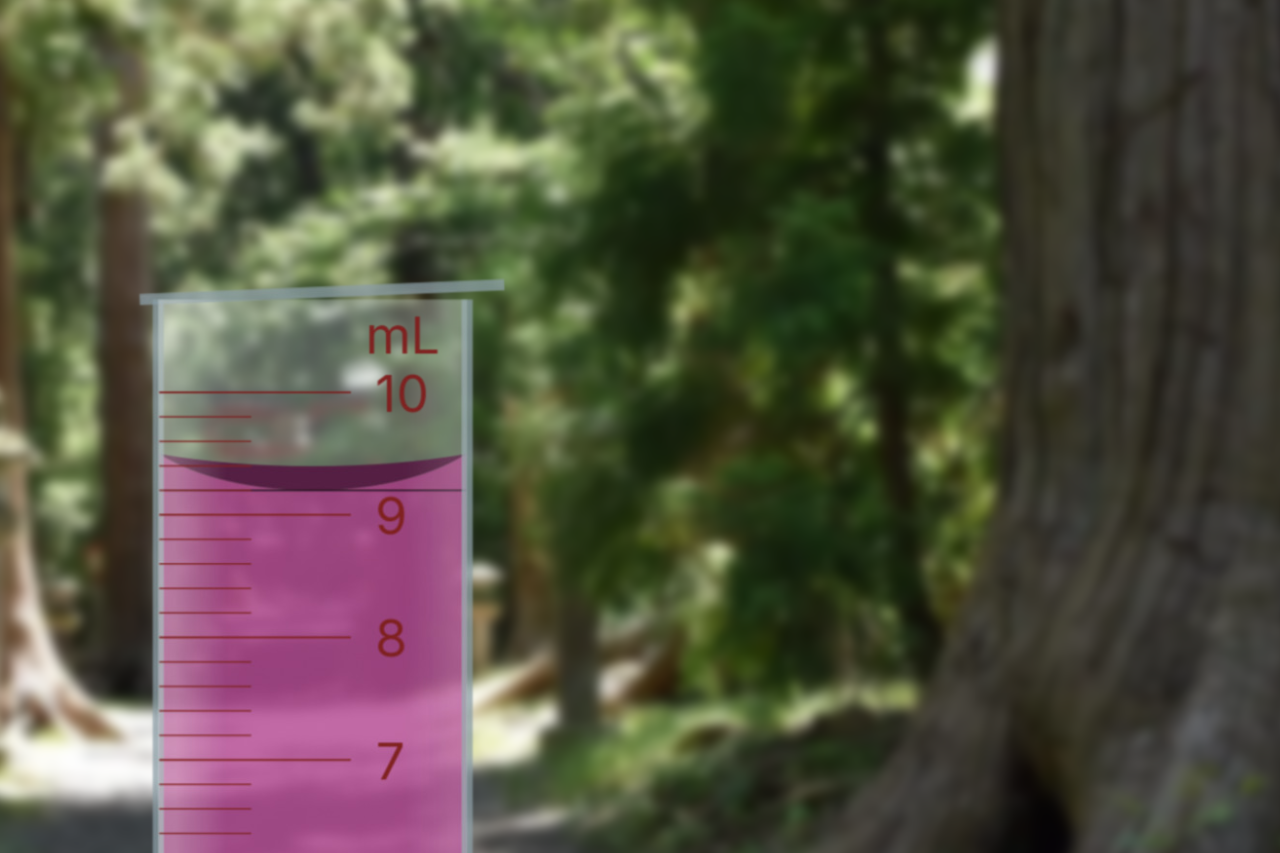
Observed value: 9.2; mL
